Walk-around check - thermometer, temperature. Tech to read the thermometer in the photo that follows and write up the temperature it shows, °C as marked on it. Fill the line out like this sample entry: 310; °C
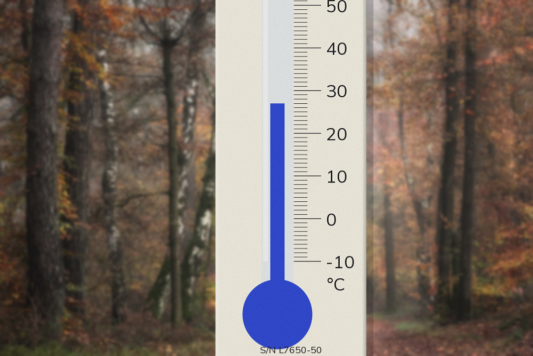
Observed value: 27; °C
